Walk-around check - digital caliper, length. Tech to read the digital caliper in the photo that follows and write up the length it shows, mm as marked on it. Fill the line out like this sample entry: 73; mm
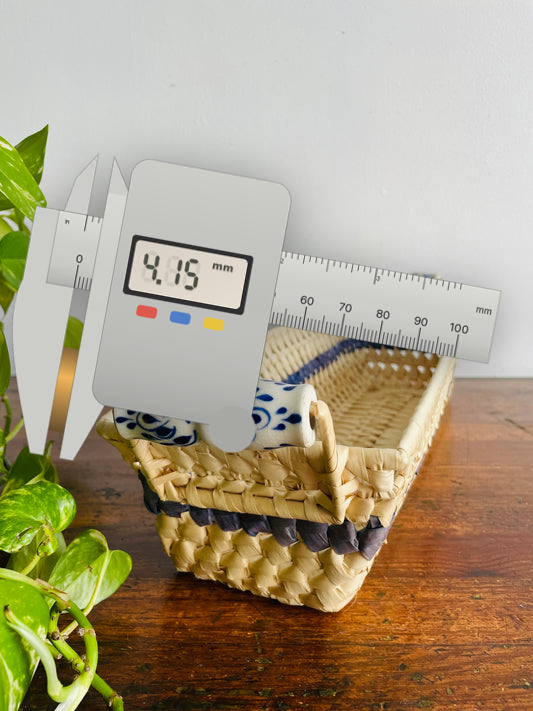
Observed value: 4.15; mm
